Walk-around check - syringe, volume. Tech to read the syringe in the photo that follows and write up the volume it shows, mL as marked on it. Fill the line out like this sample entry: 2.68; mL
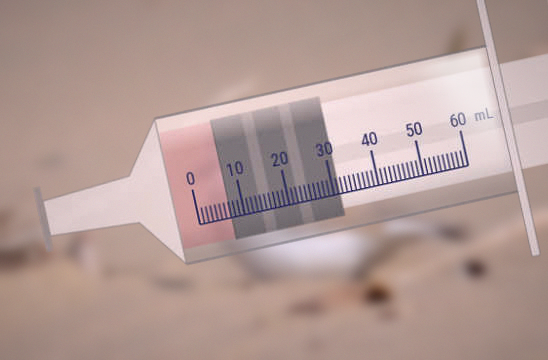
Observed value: 7; mL
